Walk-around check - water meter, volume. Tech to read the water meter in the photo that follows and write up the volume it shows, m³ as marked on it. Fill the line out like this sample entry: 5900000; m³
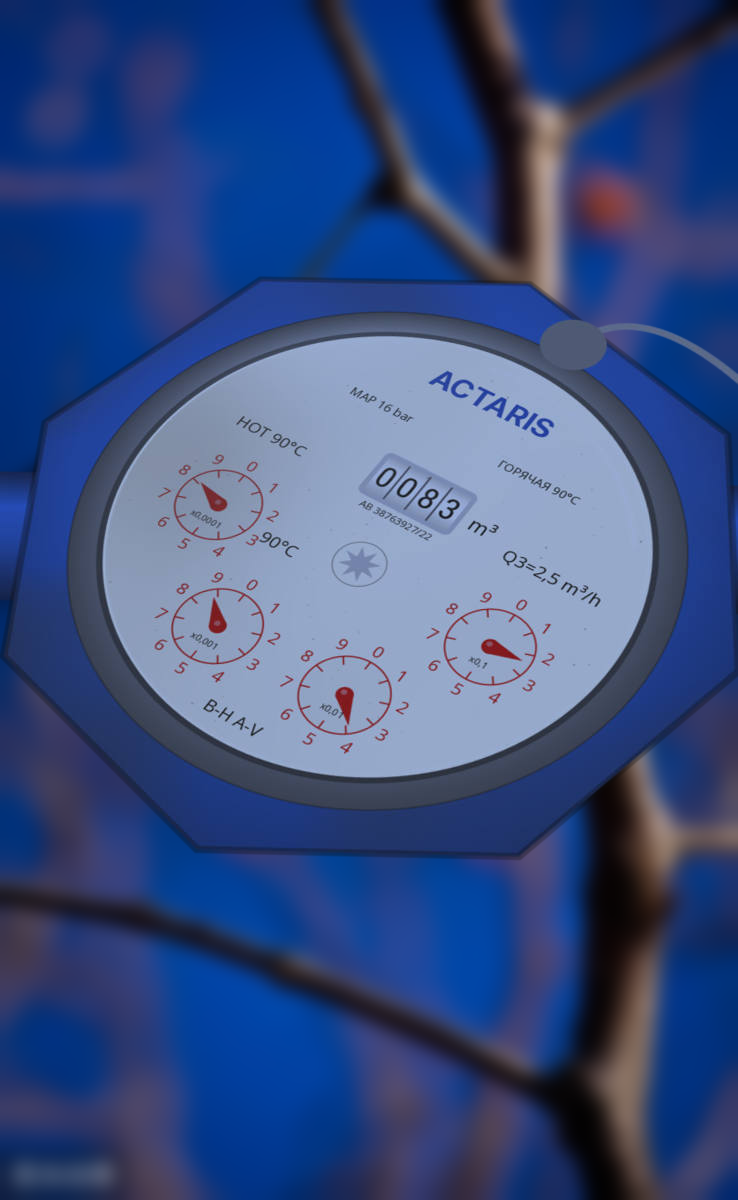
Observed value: 83.2388; m³
